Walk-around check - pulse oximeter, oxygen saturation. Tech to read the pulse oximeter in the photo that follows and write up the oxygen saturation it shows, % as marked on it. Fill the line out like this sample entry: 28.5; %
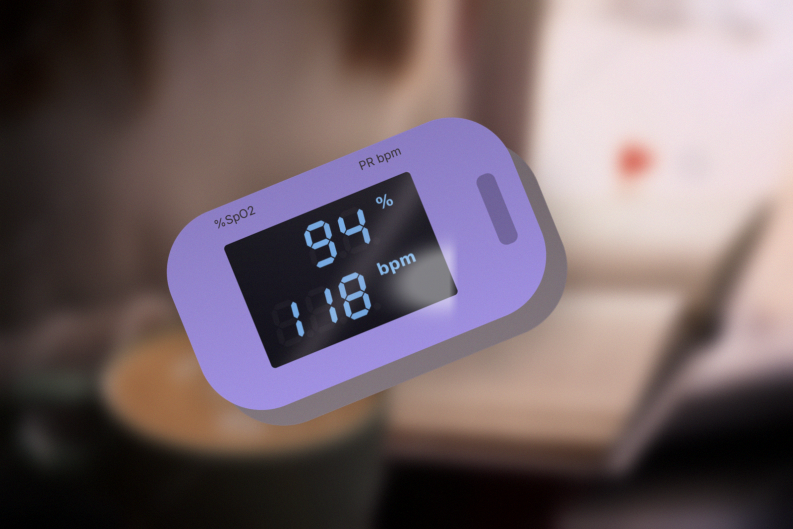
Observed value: 94; %
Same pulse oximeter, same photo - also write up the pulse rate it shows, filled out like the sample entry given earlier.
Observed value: 118; bpm
